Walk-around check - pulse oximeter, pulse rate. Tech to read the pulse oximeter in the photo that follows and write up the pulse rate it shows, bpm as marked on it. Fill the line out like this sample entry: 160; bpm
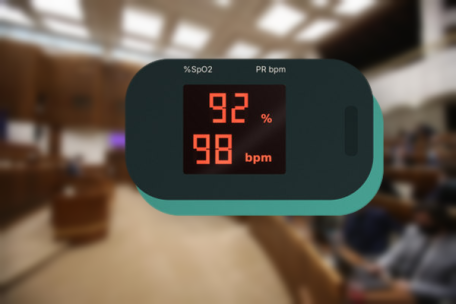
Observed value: 98; bpm
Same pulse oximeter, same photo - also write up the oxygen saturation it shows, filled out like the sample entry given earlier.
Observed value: 92; %
